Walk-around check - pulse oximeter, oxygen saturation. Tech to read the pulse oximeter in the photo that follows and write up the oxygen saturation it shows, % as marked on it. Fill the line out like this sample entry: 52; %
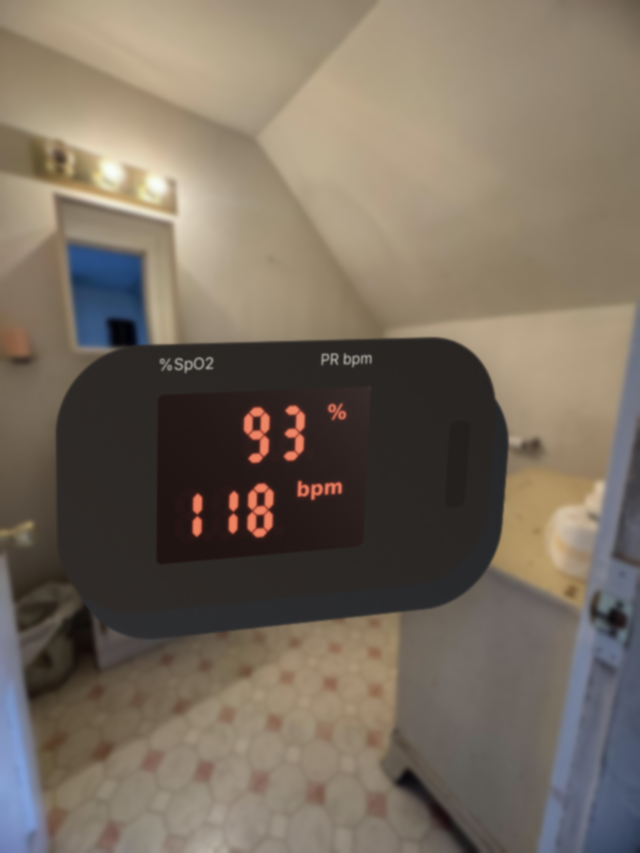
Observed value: 93; %
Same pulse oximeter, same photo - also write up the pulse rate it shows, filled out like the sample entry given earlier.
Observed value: 118; bpm
